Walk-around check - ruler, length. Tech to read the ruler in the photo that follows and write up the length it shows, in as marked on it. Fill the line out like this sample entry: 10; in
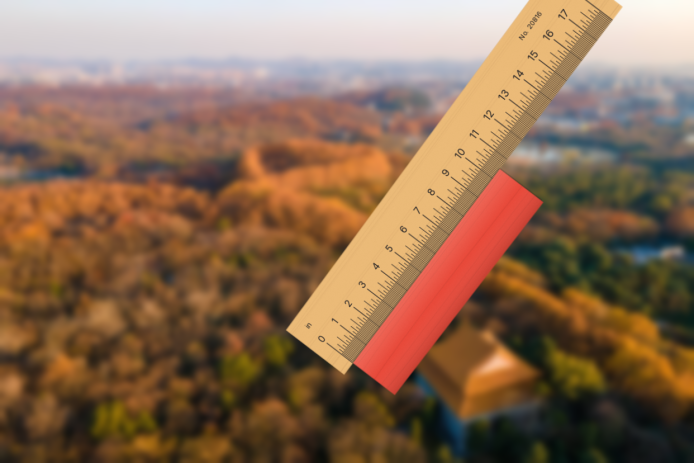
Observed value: 10.5; in
